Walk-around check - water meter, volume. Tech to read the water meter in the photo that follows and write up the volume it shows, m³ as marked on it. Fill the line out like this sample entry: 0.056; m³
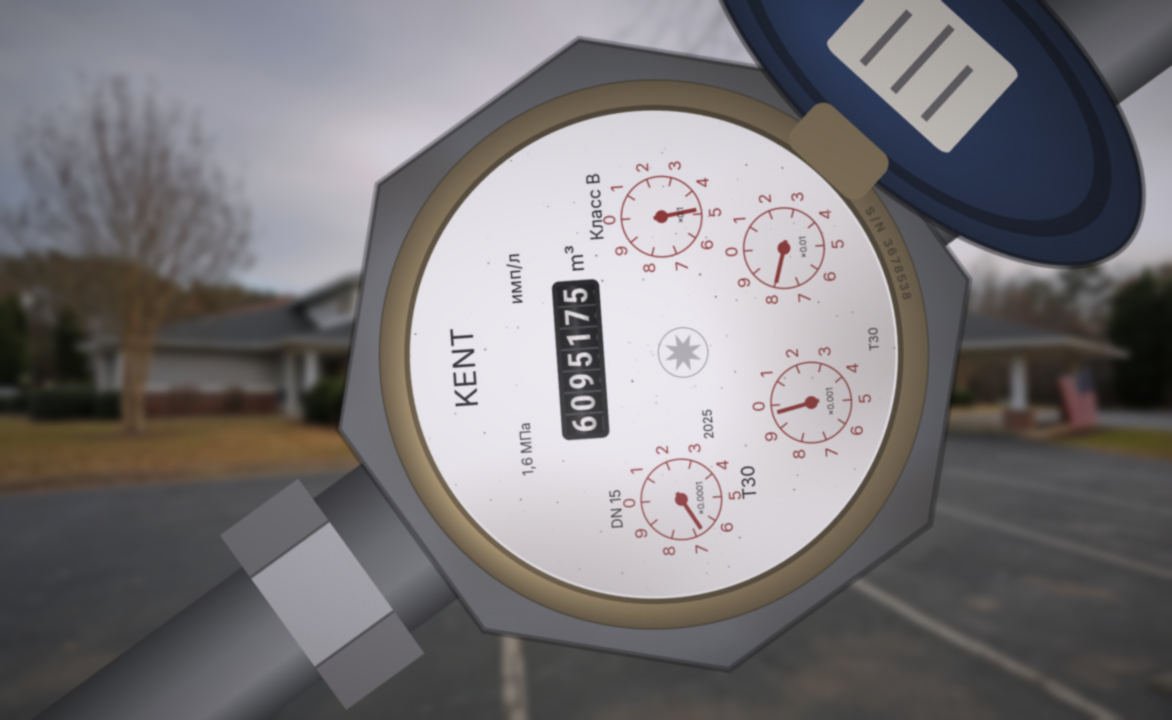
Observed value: 6095175.4796; m³
